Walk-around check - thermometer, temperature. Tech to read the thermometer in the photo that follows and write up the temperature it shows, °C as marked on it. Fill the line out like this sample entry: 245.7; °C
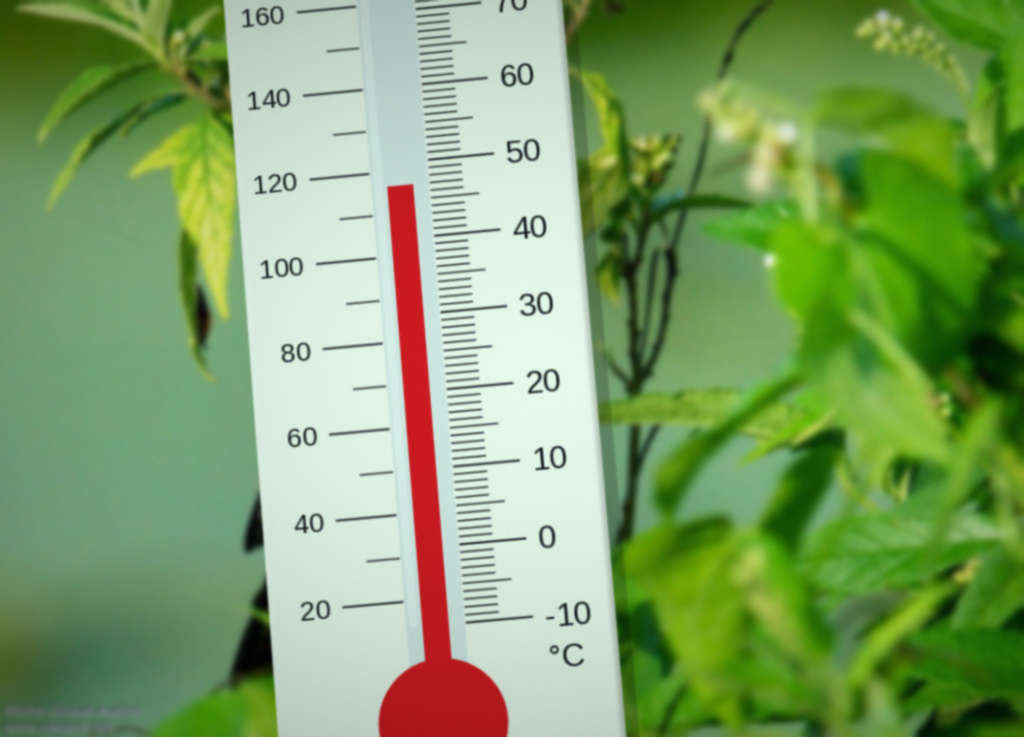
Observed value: 47; °C
